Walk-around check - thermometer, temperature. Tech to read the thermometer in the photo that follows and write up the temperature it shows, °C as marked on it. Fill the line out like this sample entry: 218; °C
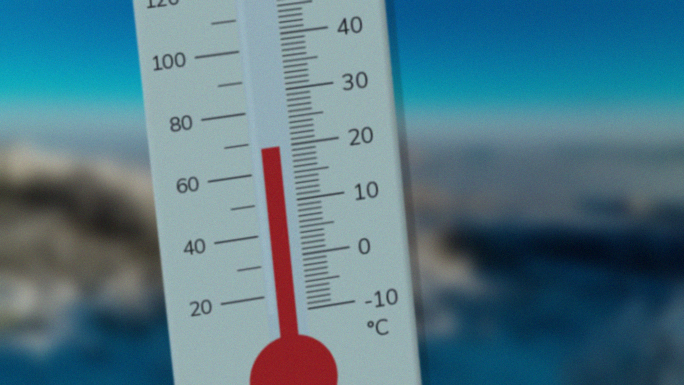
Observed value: 20; °C
